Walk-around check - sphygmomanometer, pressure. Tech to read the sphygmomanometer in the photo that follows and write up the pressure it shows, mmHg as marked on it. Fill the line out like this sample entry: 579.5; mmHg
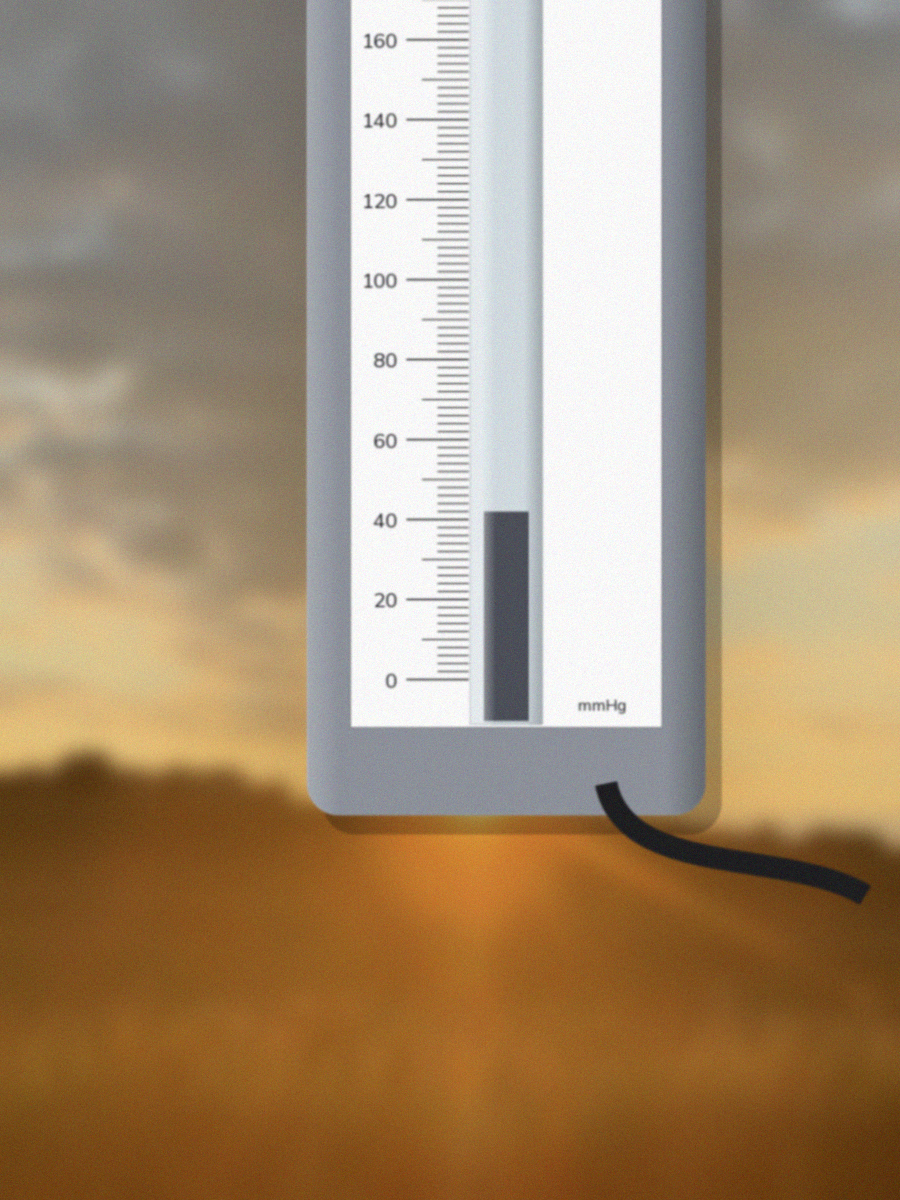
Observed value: 42; mmHg
